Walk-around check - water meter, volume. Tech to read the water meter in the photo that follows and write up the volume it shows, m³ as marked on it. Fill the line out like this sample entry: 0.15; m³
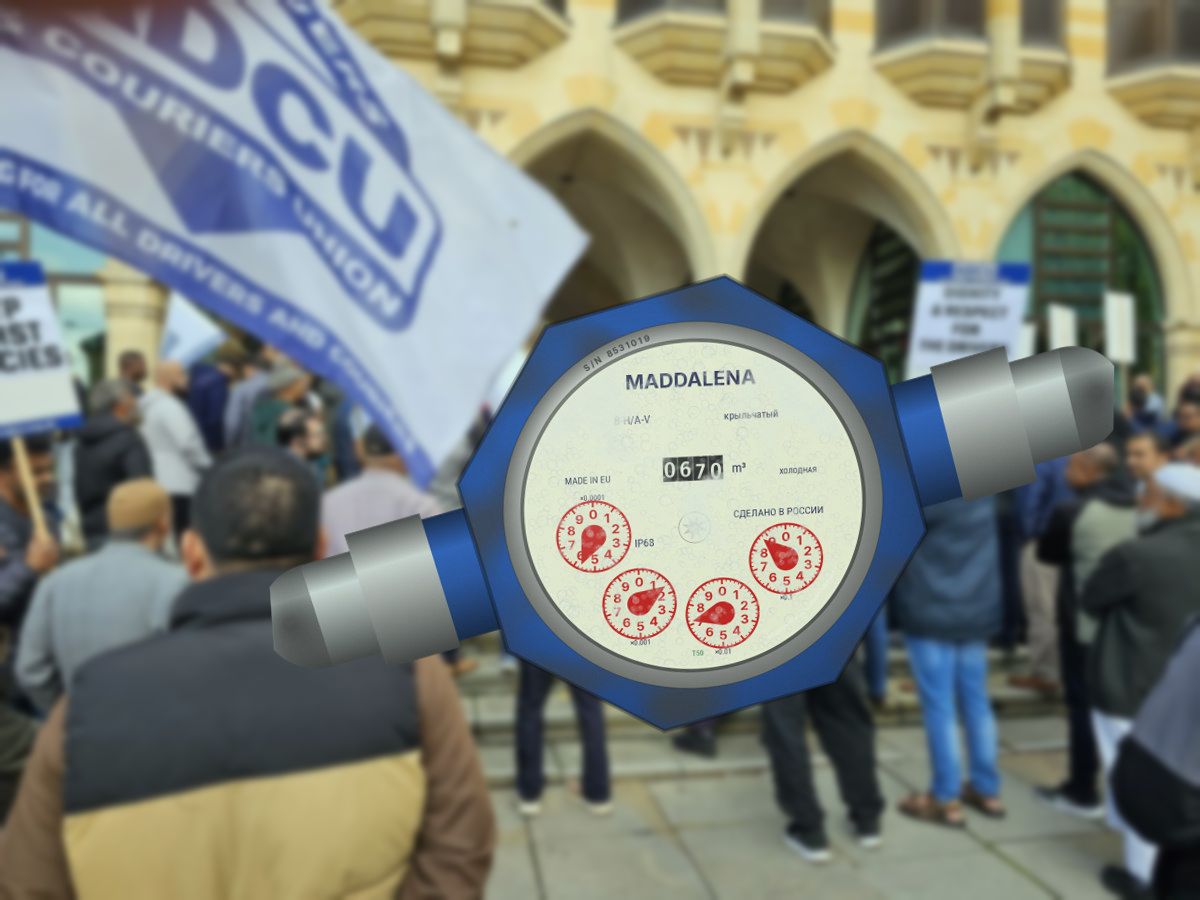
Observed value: 669.8715; m³
